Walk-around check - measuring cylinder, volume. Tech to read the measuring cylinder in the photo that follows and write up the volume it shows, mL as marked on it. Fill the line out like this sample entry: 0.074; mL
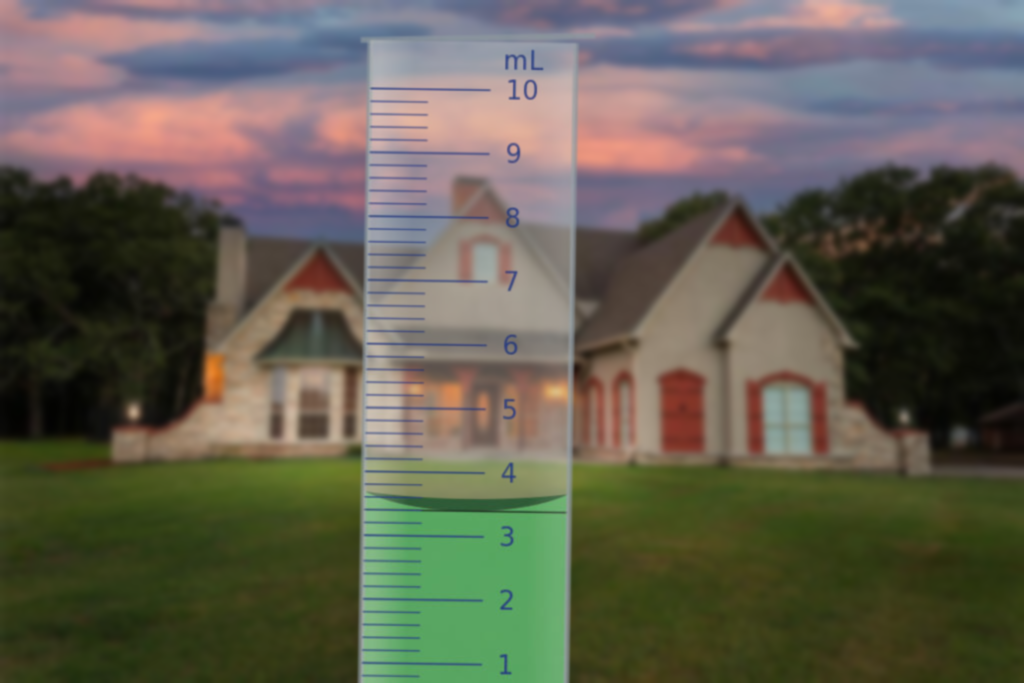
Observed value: 3.4; mL
